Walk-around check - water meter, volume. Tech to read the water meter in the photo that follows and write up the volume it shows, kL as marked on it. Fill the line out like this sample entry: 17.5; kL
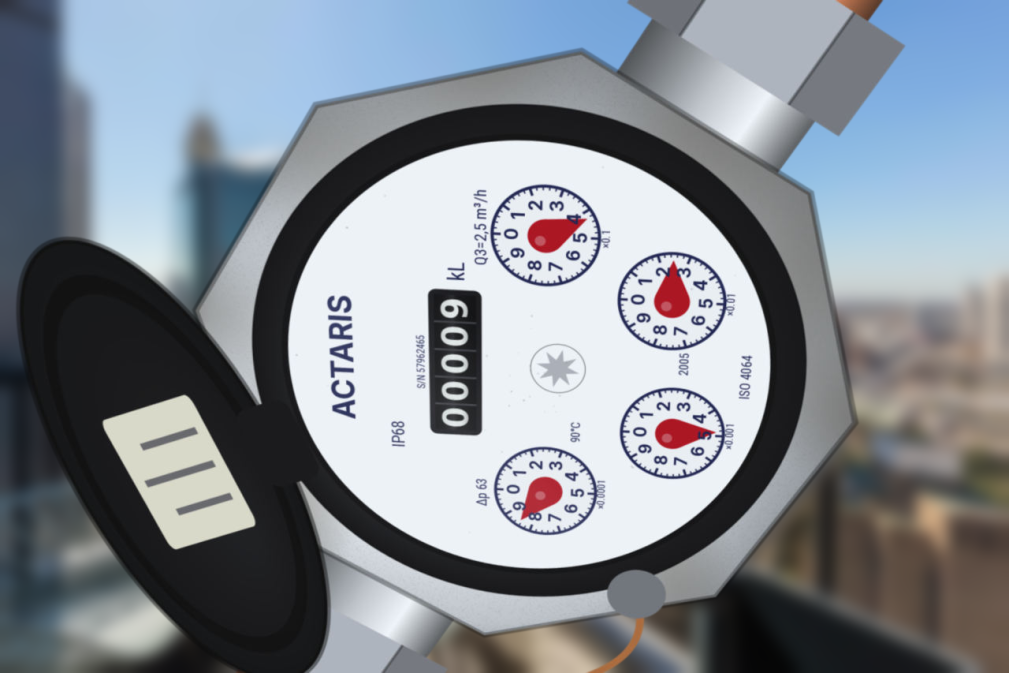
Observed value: 9.4248; kL
